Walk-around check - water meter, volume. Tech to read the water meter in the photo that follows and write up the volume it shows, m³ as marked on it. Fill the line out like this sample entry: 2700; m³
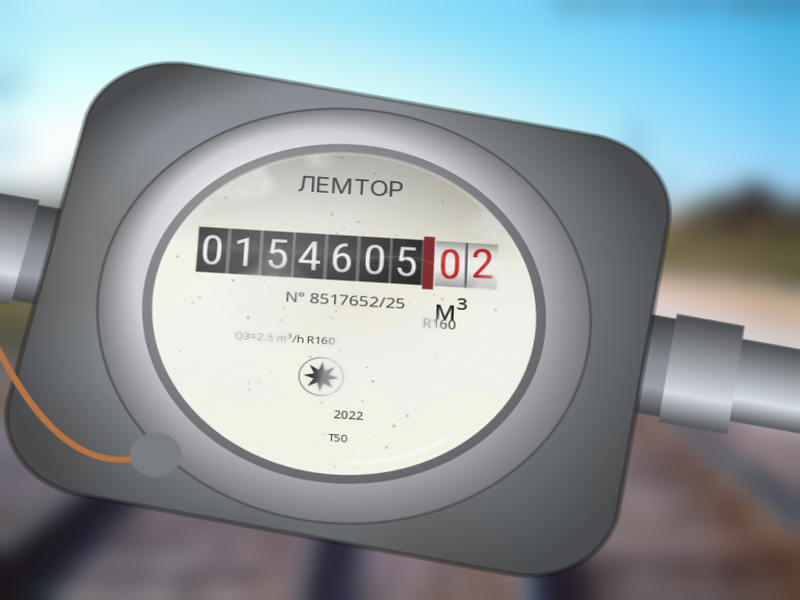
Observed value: 154605.02; m³
